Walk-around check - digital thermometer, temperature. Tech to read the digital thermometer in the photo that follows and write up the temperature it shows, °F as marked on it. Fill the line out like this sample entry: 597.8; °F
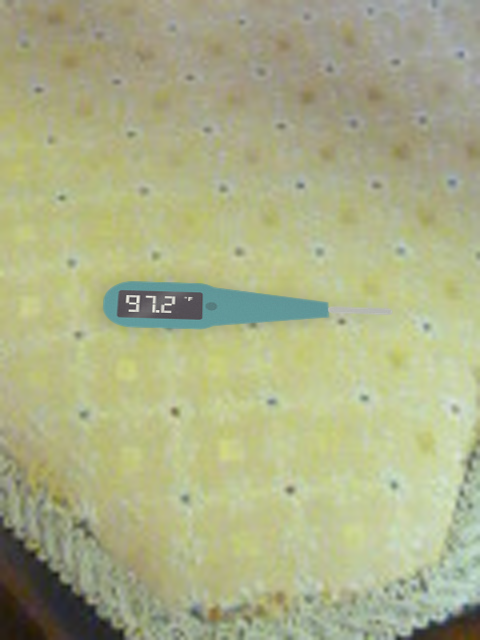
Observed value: 97.2; °F
